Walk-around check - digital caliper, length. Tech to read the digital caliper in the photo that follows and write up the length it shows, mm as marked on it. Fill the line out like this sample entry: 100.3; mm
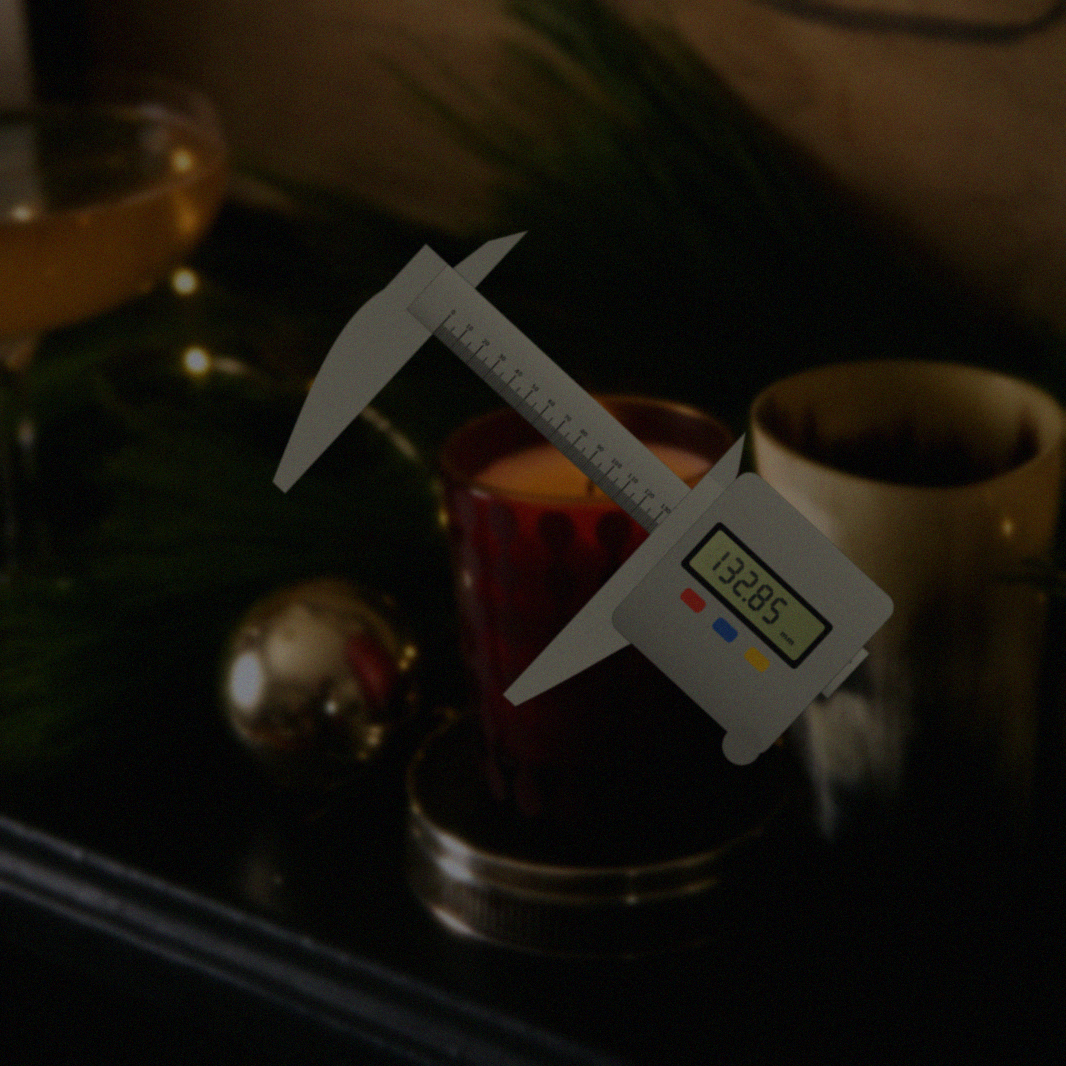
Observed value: 132.85; mm
